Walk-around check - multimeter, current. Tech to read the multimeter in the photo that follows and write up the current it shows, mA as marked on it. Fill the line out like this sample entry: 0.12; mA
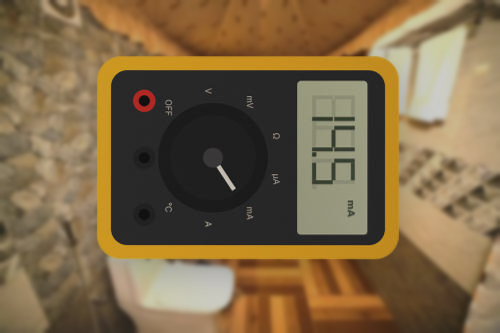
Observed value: 14.5; mA
